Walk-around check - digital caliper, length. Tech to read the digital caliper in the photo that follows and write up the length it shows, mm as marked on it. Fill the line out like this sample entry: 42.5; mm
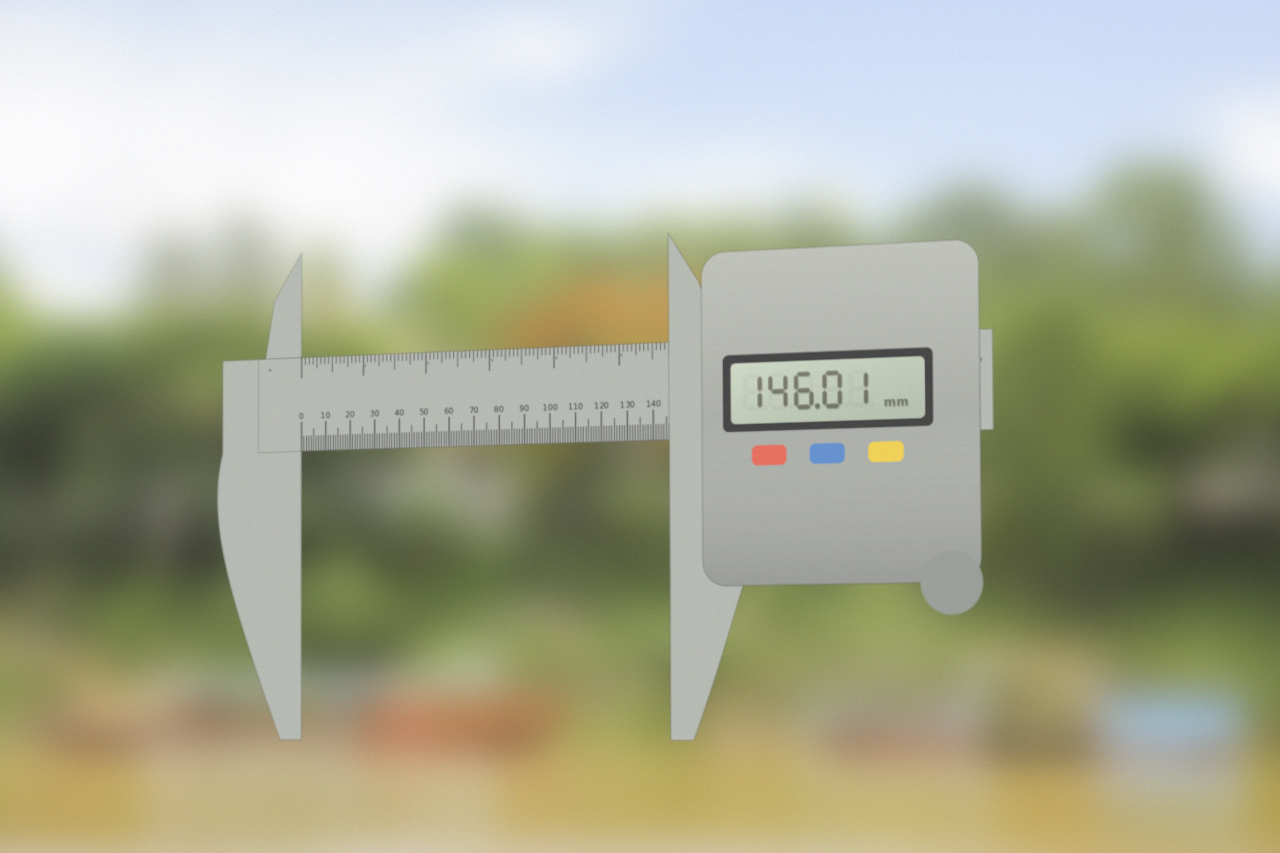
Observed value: 146.01; mm
